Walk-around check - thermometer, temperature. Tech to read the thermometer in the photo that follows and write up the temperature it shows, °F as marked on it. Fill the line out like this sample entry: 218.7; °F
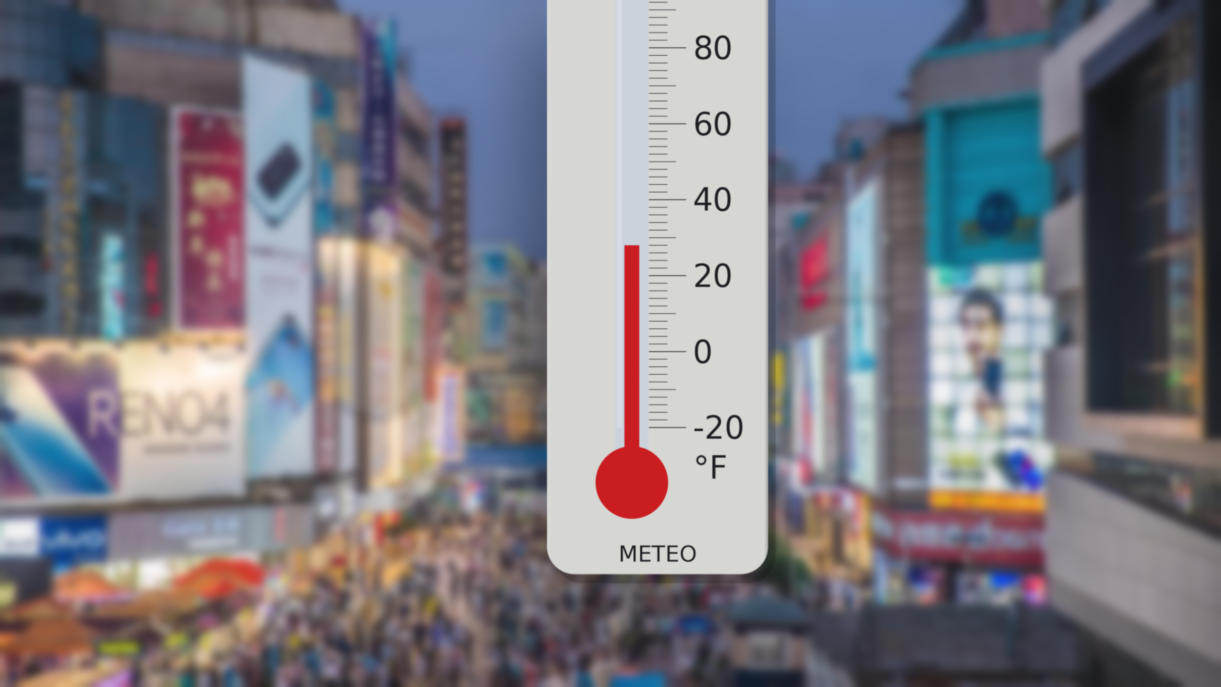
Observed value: 28; °F
